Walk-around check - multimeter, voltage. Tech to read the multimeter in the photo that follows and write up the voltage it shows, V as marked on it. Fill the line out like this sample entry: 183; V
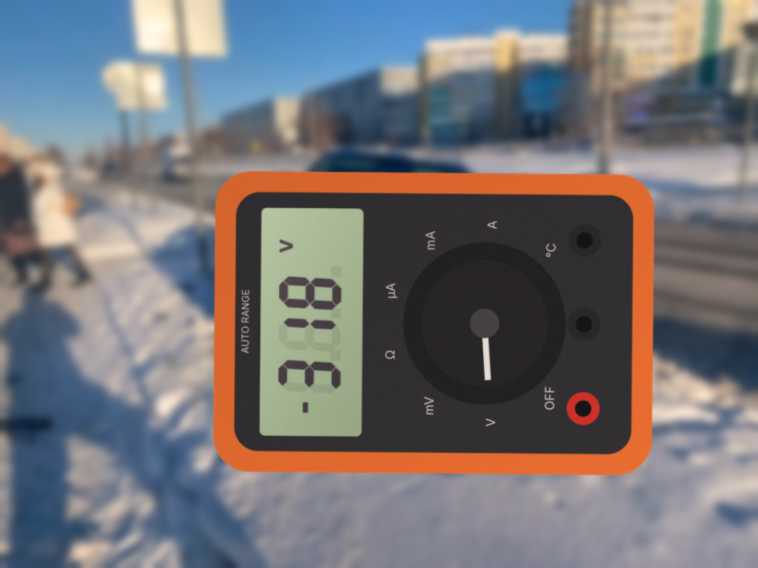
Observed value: -318; V
